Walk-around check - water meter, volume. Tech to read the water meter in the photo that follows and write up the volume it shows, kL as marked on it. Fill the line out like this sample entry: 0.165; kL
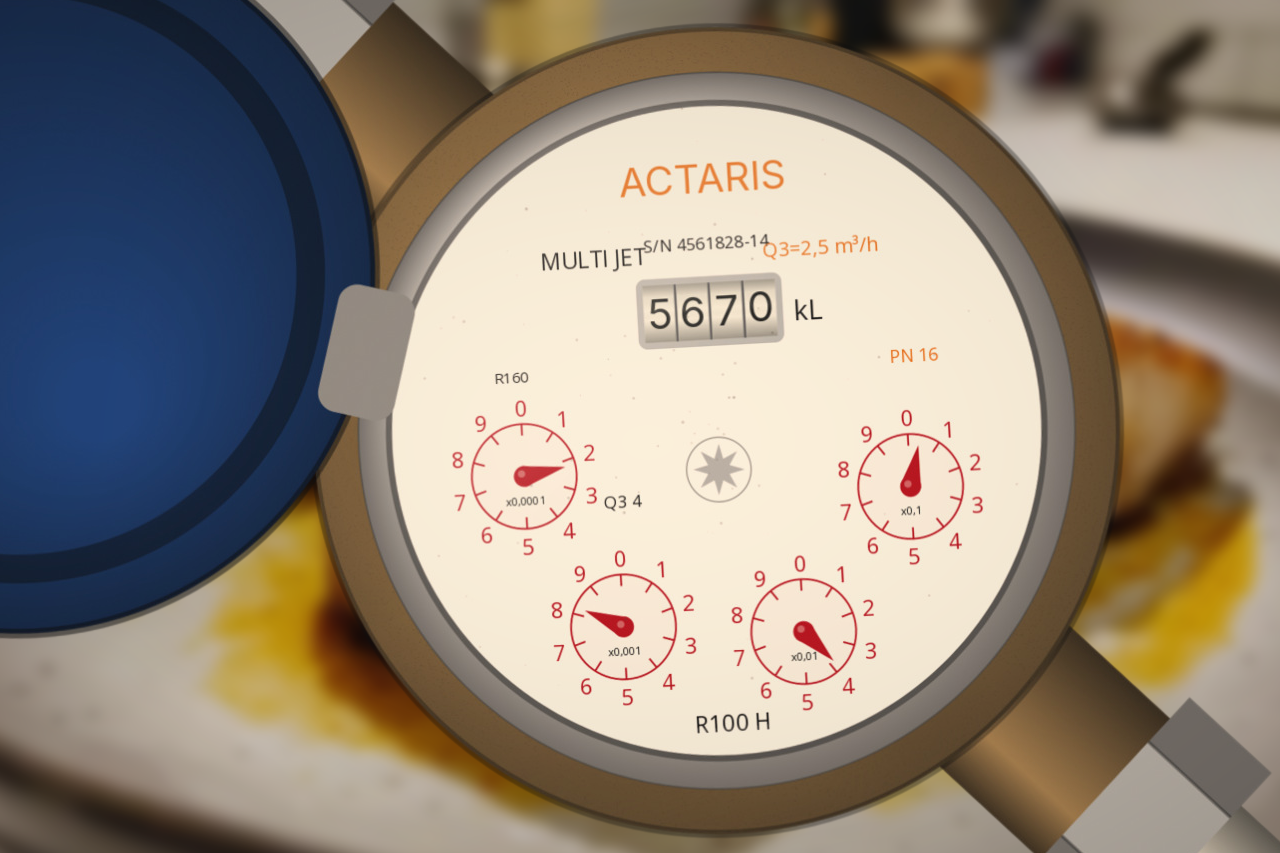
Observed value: 5670.0382; kL
